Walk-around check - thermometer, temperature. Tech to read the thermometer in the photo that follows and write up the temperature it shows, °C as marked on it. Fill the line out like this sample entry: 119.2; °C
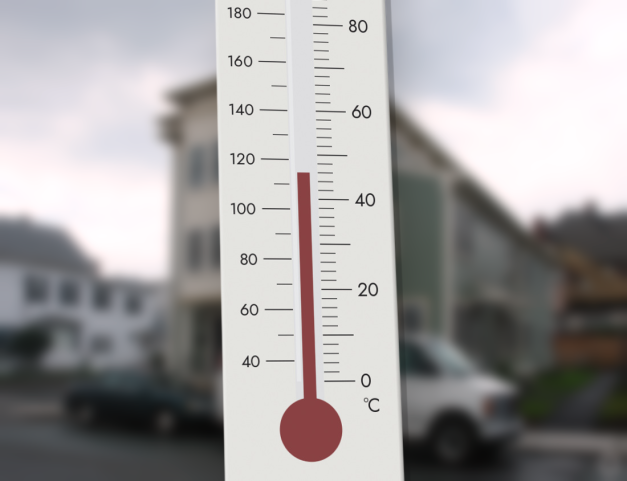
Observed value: 46; °C
